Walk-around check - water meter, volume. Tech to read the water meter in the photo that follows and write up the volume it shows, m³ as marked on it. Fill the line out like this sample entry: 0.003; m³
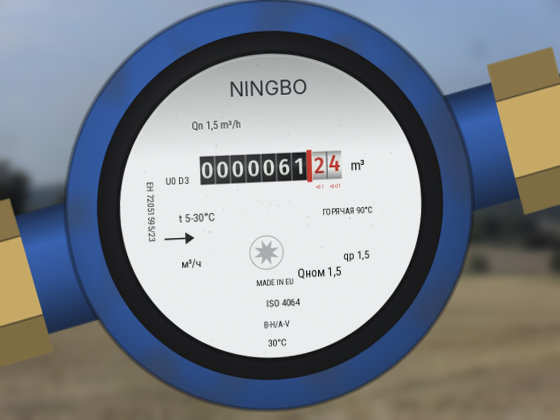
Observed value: 61.24; m³
